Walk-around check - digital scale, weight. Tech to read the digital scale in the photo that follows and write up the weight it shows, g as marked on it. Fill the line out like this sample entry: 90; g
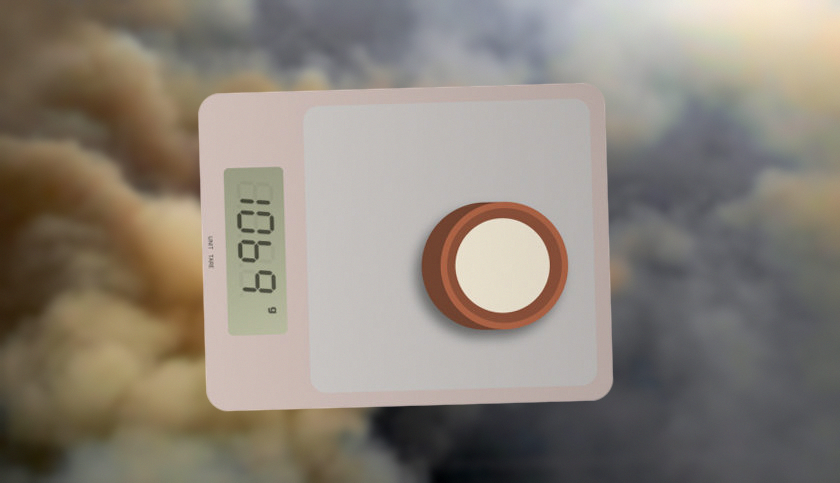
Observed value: 1069; g
